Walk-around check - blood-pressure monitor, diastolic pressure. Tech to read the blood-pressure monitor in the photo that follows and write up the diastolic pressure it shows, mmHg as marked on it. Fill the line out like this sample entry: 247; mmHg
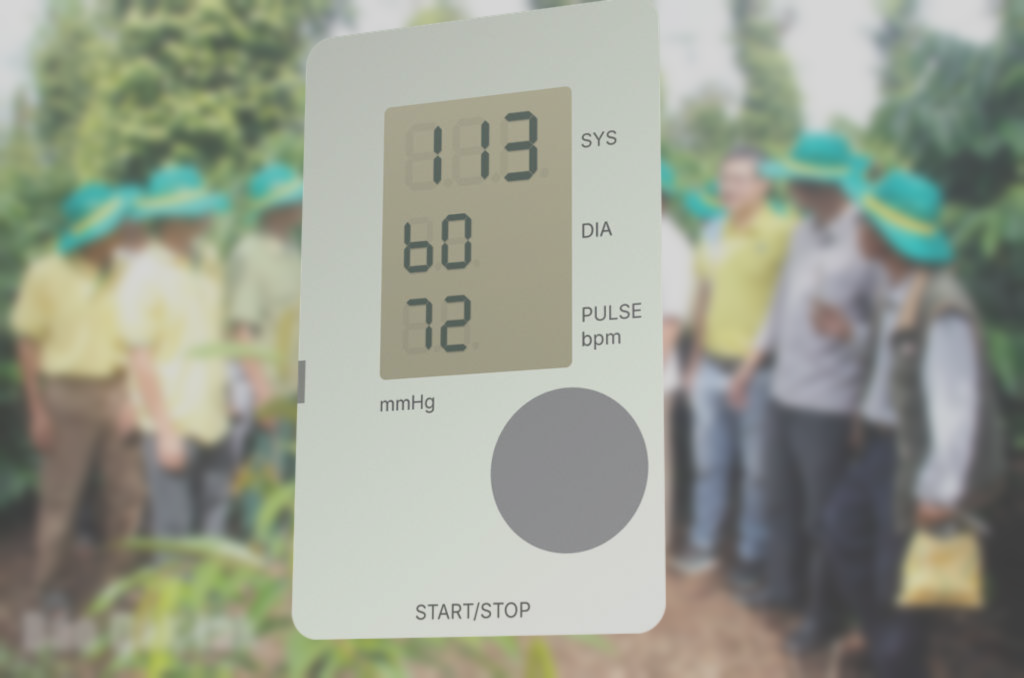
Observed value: 60; mmHg
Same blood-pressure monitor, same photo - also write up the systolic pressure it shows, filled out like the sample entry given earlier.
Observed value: 113; mmHg
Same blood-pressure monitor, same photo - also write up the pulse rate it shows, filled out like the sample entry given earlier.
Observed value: 72; bpm
